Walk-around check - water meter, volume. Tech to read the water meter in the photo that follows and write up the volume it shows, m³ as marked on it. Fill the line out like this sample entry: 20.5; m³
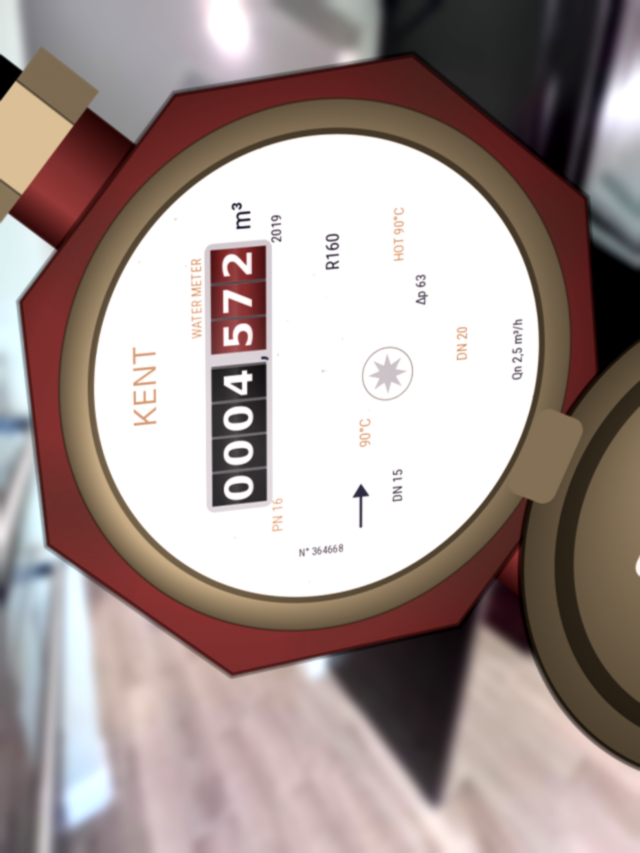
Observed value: 4.572; m³
